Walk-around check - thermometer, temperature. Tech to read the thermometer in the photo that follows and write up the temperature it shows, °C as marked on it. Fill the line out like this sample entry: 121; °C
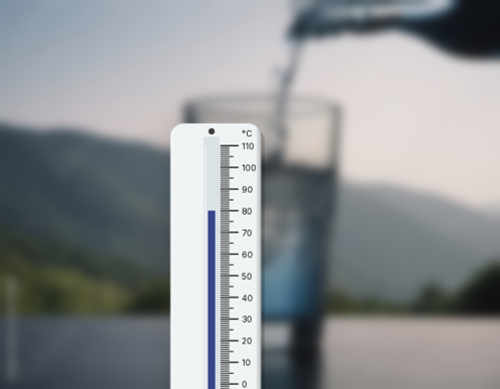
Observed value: 80; °C
